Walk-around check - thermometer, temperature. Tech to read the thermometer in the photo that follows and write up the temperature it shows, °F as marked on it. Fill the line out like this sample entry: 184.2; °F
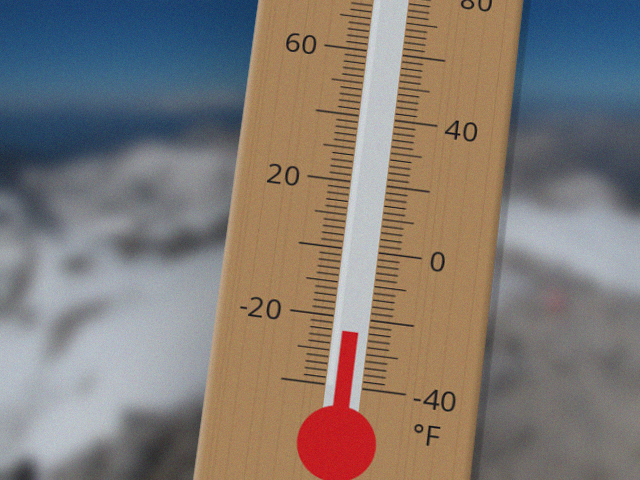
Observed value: -24; °F
